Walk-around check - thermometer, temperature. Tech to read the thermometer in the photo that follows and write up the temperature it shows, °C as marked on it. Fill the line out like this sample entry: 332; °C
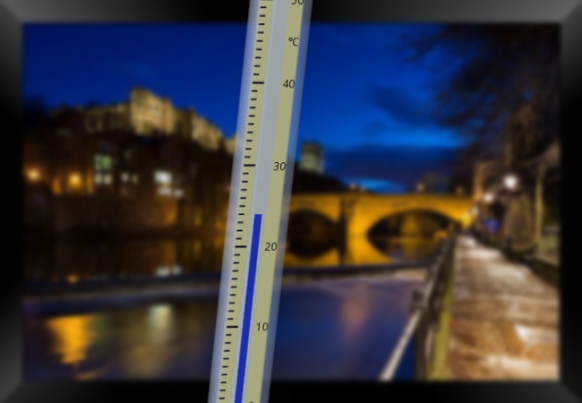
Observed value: 24; °C
